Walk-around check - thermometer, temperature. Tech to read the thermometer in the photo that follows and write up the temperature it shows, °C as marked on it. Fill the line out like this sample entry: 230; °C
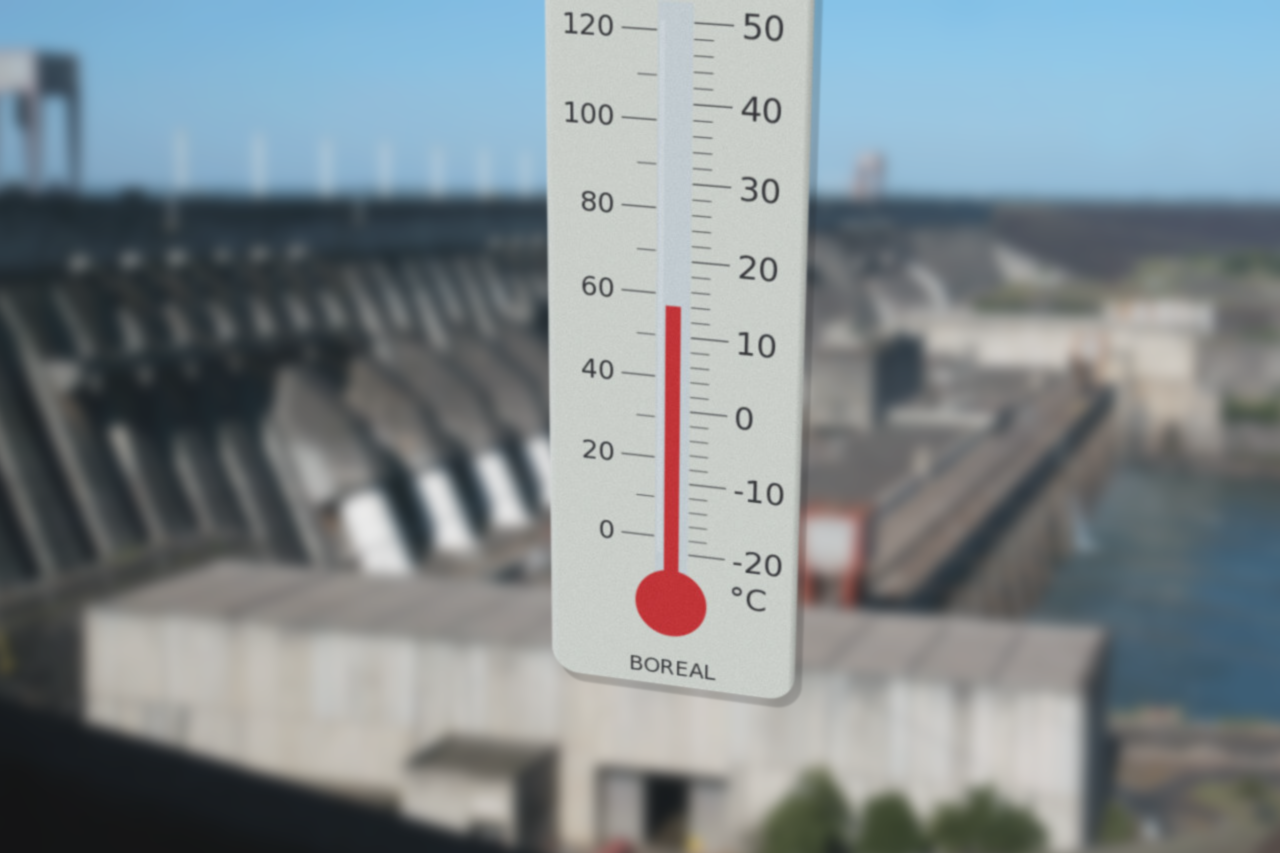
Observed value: 14; °C
